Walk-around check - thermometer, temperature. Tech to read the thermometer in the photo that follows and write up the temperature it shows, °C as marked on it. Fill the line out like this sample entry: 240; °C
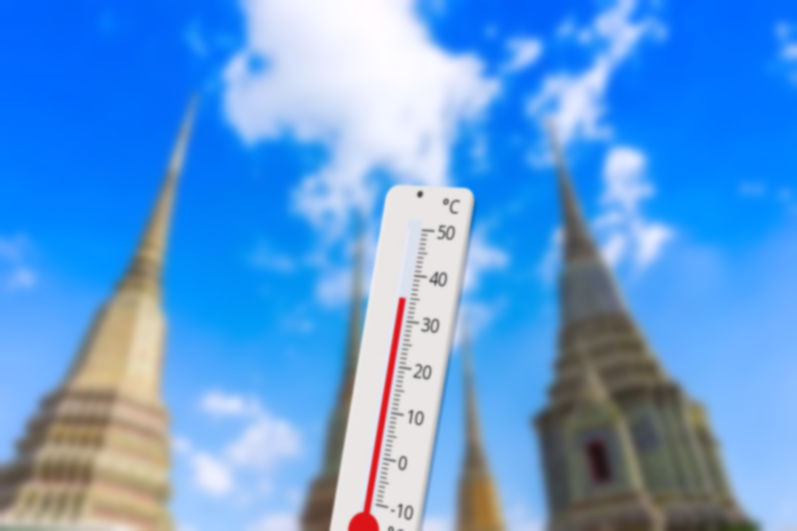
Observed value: 35; °C
